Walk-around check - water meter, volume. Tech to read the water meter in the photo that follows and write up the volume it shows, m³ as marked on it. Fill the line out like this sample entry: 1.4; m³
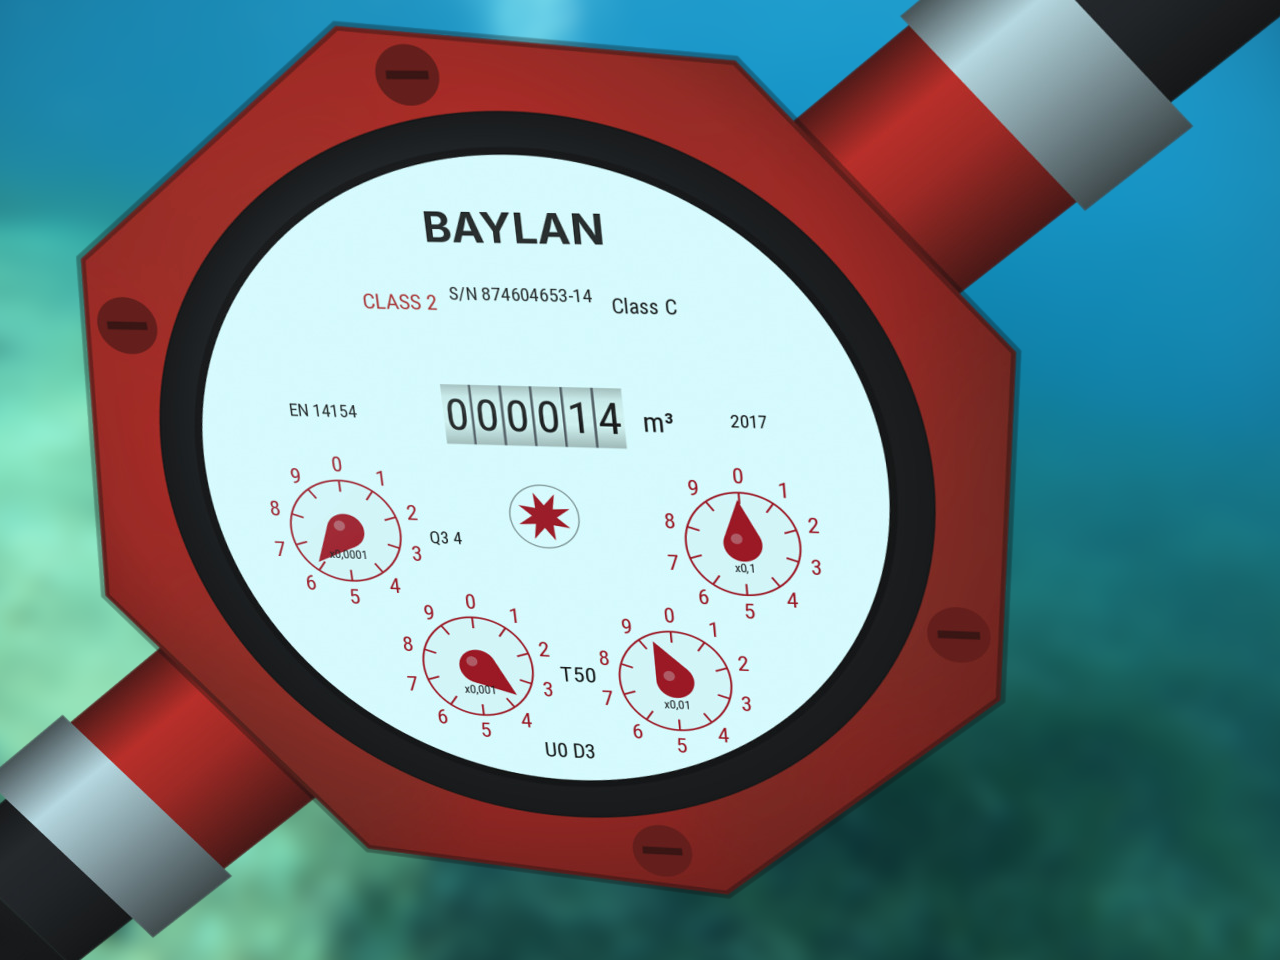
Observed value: 13.9936; m³
